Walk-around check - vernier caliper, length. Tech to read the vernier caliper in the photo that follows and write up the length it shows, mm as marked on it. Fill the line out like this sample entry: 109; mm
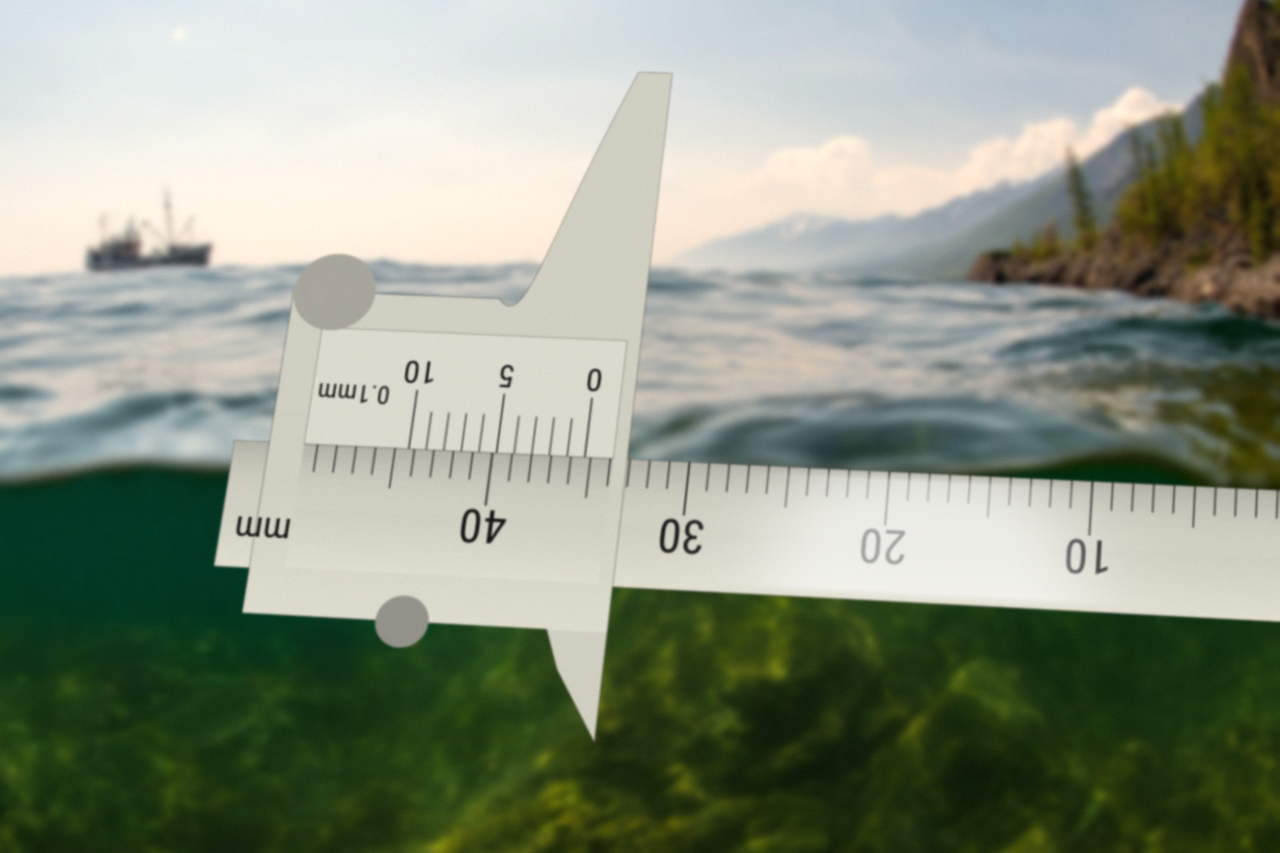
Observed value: 35.3; mm
